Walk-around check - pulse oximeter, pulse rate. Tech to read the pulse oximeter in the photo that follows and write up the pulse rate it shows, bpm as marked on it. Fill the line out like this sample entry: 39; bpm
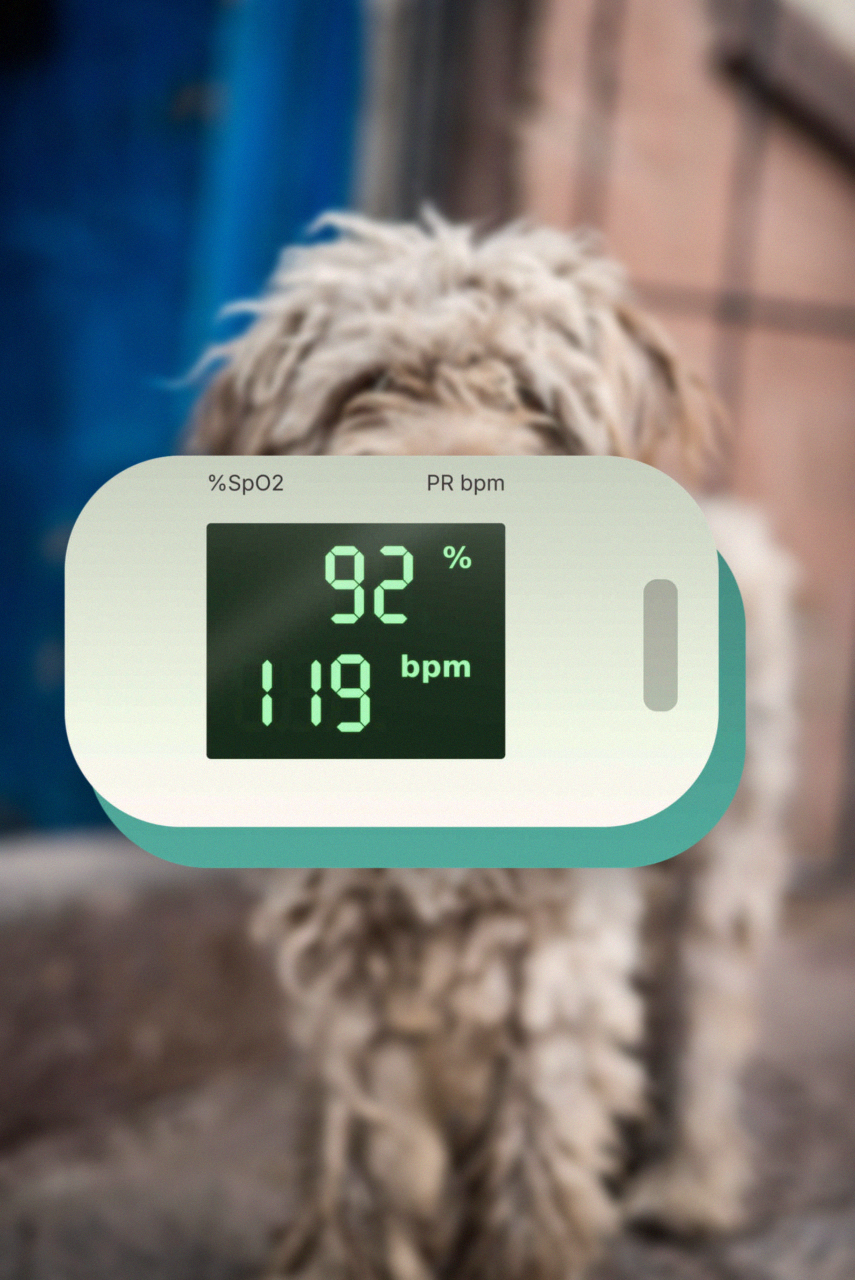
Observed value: 119; bpm
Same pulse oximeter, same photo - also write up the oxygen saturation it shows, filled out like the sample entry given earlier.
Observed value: 92; %
